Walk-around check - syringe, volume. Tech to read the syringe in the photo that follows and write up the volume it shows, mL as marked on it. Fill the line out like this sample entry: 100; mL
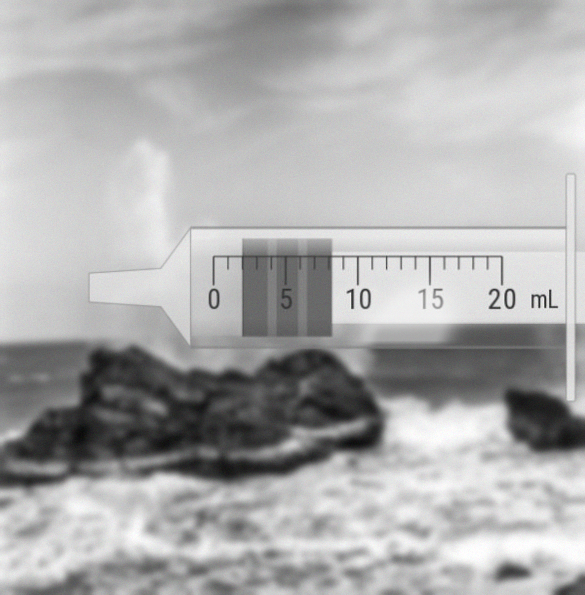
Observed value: 2; mL
